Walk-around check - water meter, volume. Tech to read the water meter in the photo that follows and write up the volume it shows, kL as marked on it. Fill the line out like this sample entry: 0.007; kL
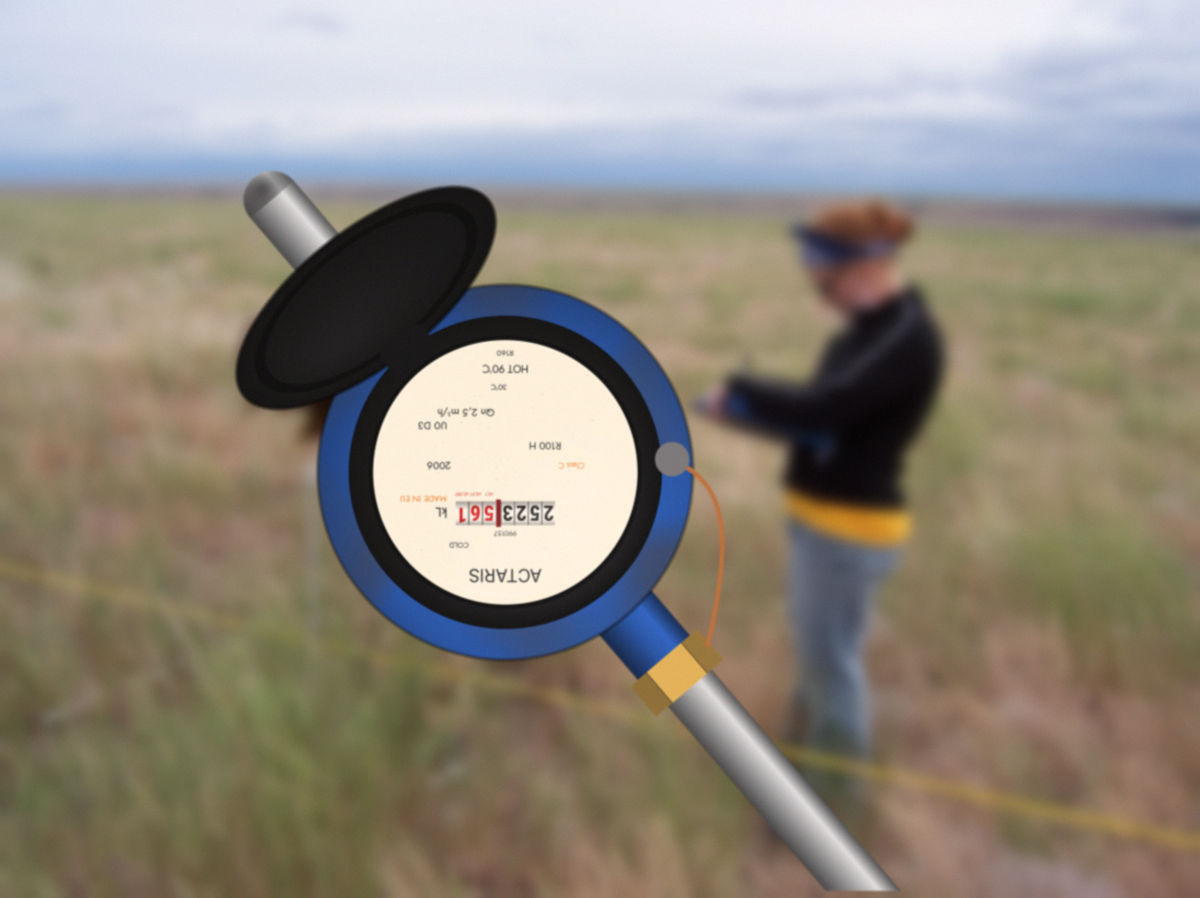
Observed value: 2523.561; kL
